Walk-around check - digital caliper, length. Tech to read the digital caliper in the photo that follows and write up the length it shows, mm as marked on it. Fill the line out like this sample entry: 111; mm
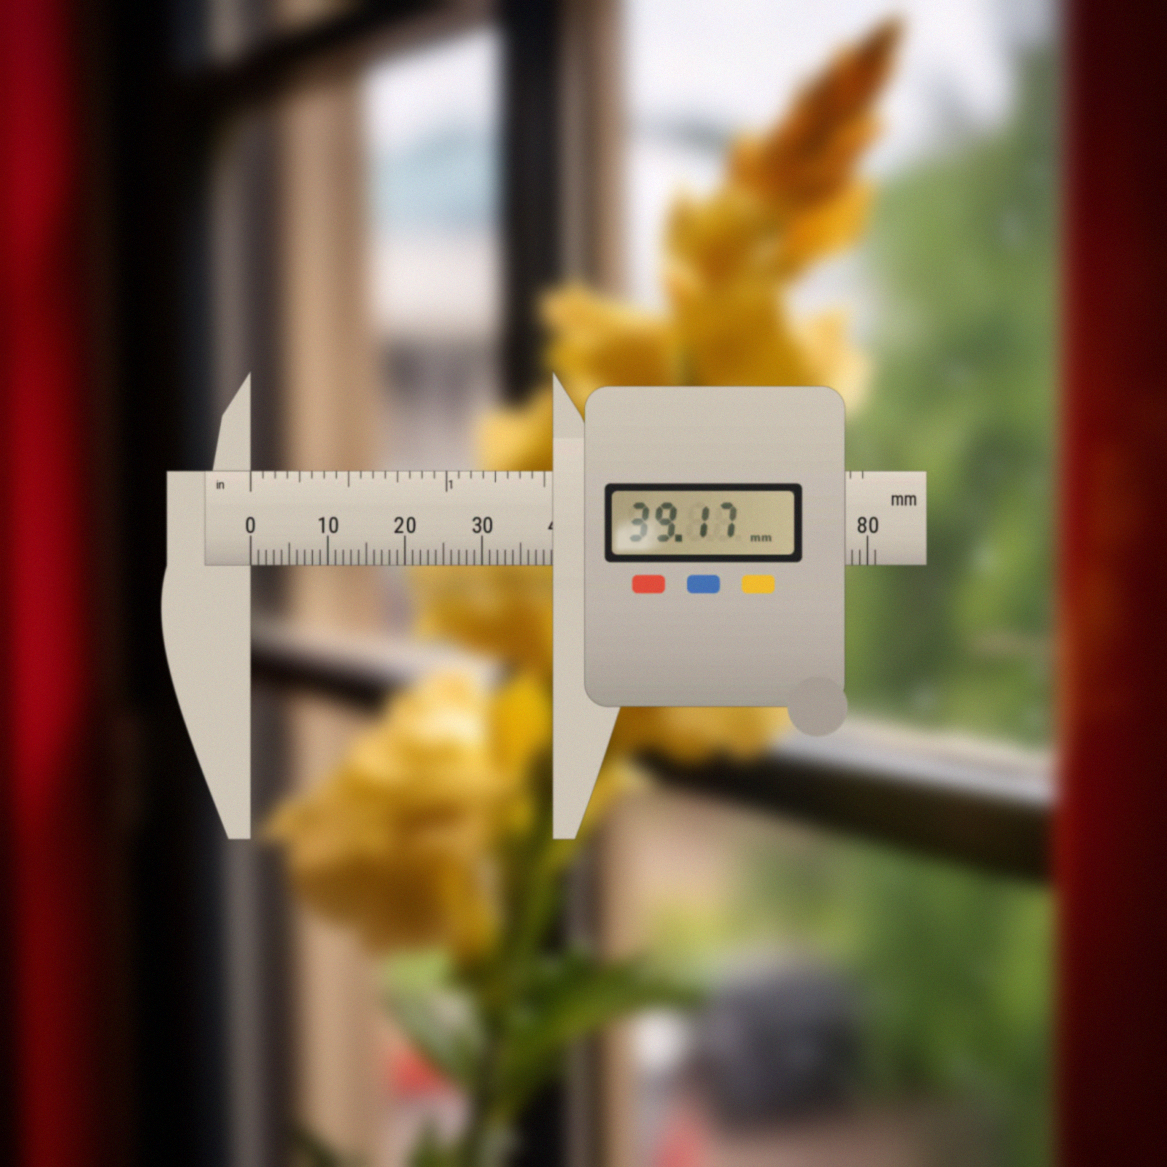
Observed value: 39.17; mm
